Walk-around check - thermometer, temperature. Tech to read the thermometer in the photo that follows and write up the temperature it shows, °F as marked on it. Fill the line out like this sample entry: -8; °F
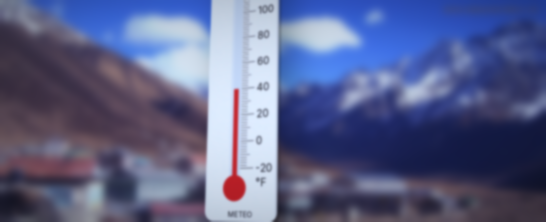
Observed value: 40; °F
